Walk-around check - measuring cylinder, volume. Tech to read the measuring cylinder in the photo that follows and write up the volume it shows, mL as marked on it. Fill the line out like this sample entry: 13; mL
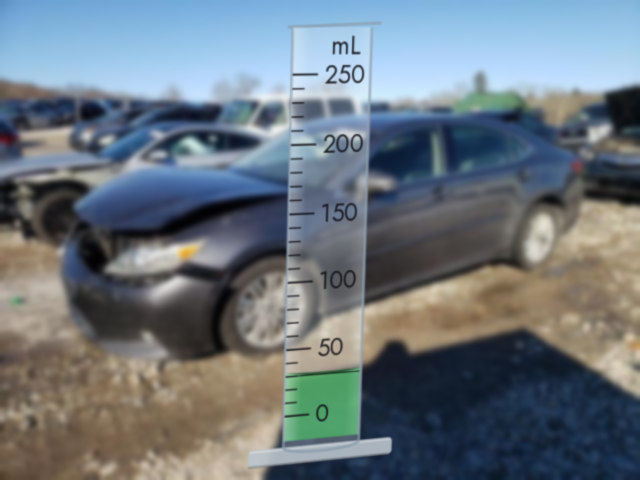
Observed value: 30; mL
